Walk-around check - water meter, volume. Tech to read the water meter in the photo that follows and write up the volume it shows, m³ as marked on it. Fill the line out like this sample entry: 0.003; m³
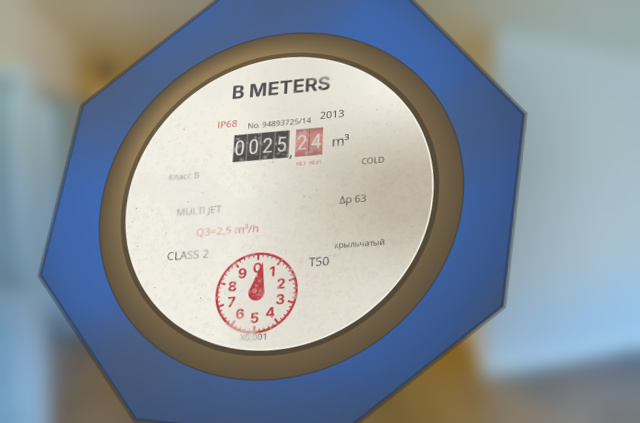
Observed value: 25.240; m³
